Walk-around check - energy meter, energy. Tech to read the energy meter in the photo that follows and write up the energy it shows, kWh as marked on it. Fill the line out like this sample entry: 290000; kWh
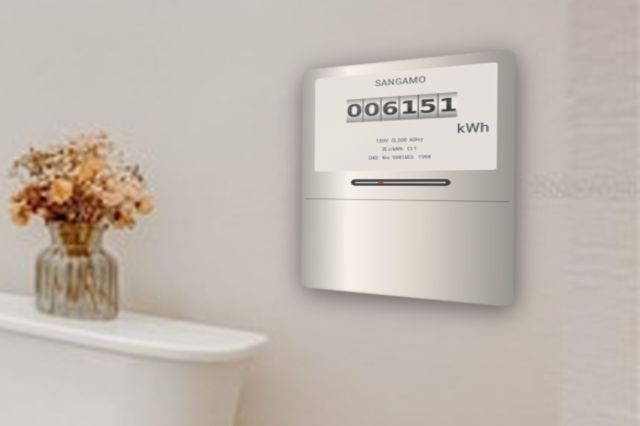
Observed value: 6151; kWh
